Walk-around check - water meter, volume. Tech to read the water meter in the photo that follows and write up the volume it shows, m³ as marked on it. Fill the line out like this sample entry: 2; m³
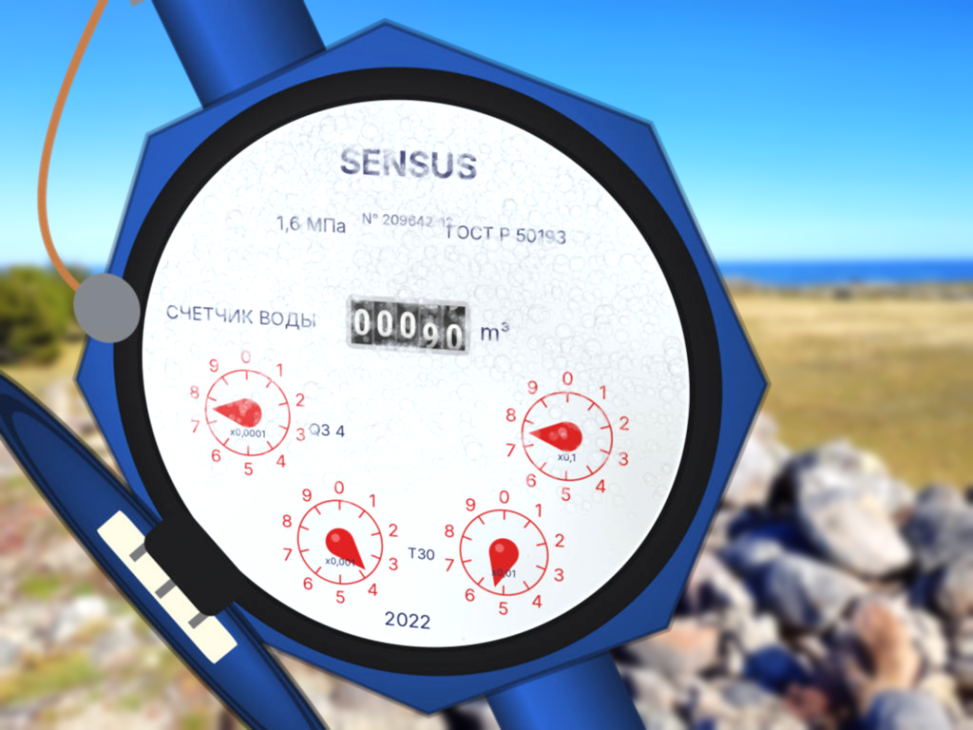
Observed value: 89.7537; m³
